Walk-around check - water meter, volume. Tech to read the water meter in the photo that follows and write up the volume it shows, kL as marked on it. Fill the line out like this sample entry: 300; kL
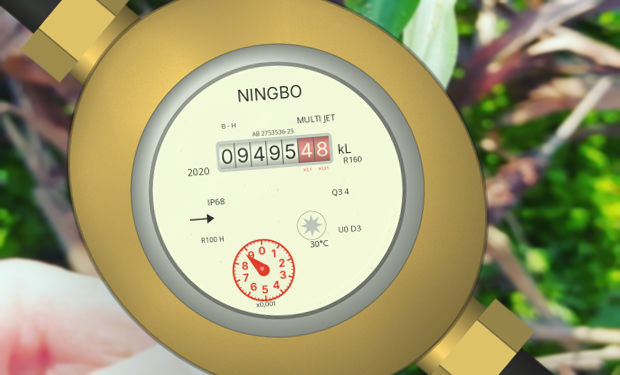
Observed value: 9495.488; kL
